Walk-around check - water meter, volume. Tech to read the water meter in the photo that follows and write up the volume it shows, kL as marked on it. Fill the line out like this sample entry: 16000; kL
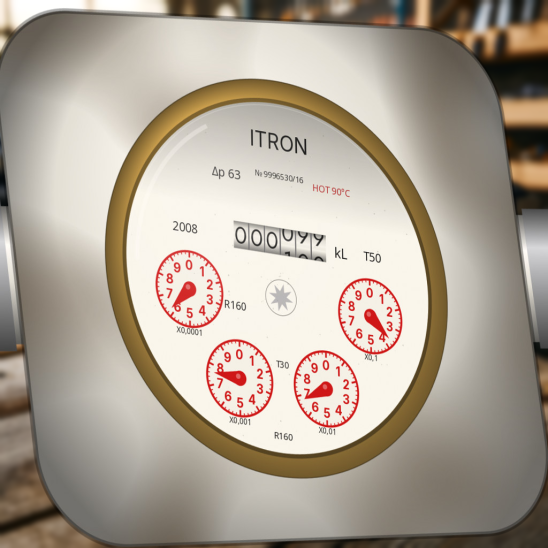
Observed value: 99.3676; kL
